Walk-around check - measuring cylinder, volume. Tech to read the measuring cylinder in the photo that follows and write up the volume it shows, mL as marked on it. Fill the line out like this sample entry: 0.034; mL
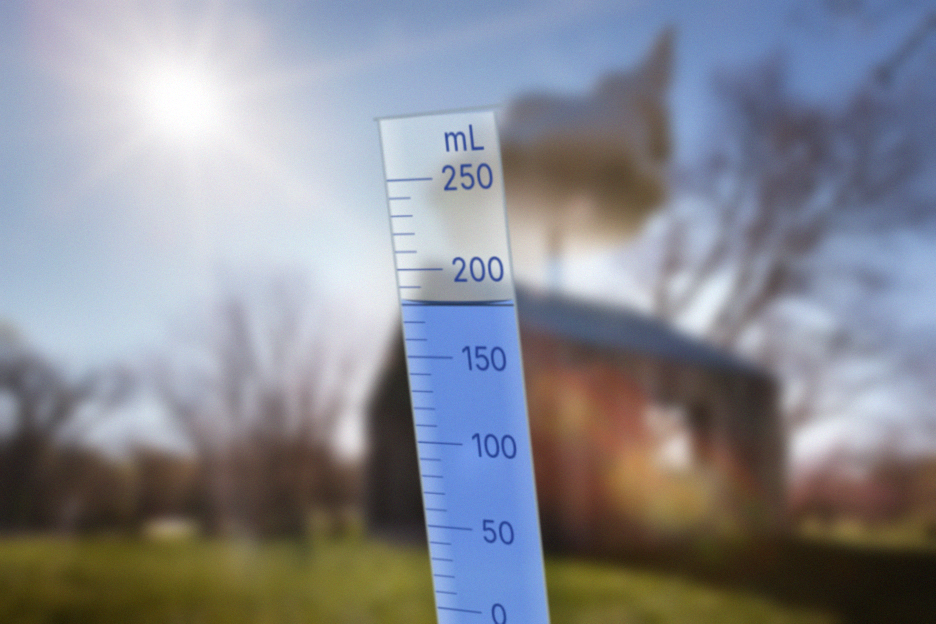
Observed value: 180; mL
